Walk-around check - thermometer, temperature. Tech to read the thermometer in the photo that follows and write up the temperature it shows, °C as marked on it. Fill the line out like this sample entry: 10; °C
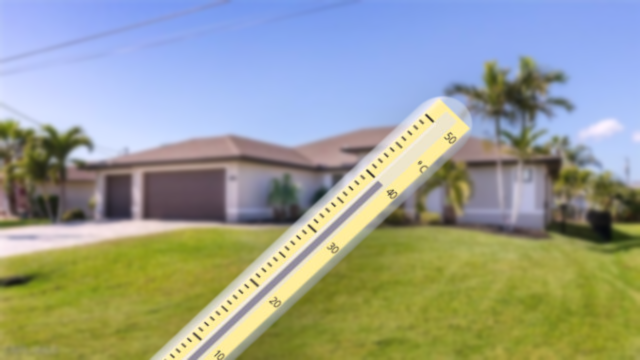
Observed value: 40; °C
